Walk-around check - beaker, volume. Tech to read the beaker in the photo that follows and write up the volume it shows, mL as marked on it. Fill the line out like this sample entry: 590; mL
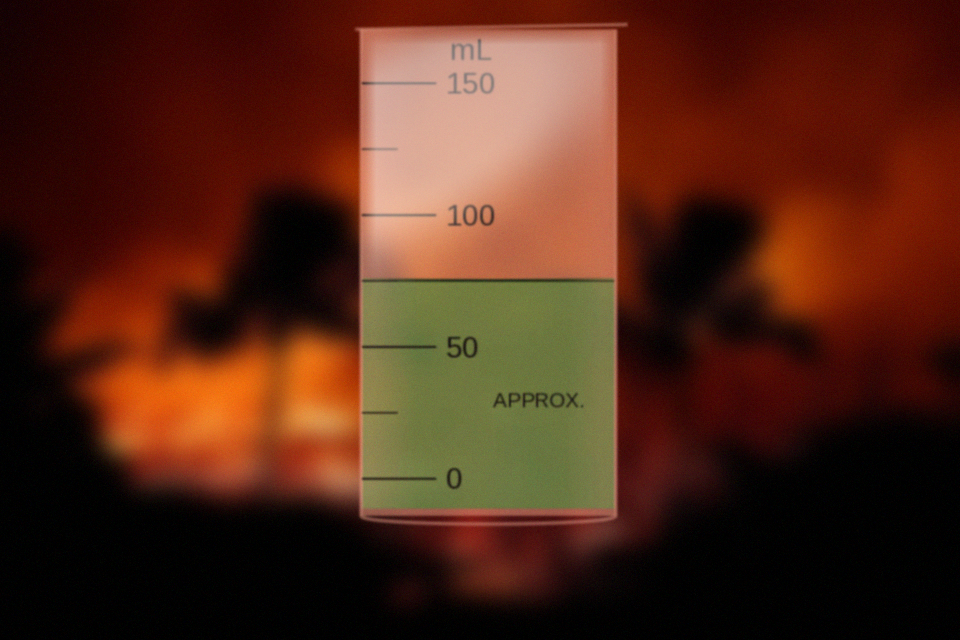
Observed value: 75; mL
